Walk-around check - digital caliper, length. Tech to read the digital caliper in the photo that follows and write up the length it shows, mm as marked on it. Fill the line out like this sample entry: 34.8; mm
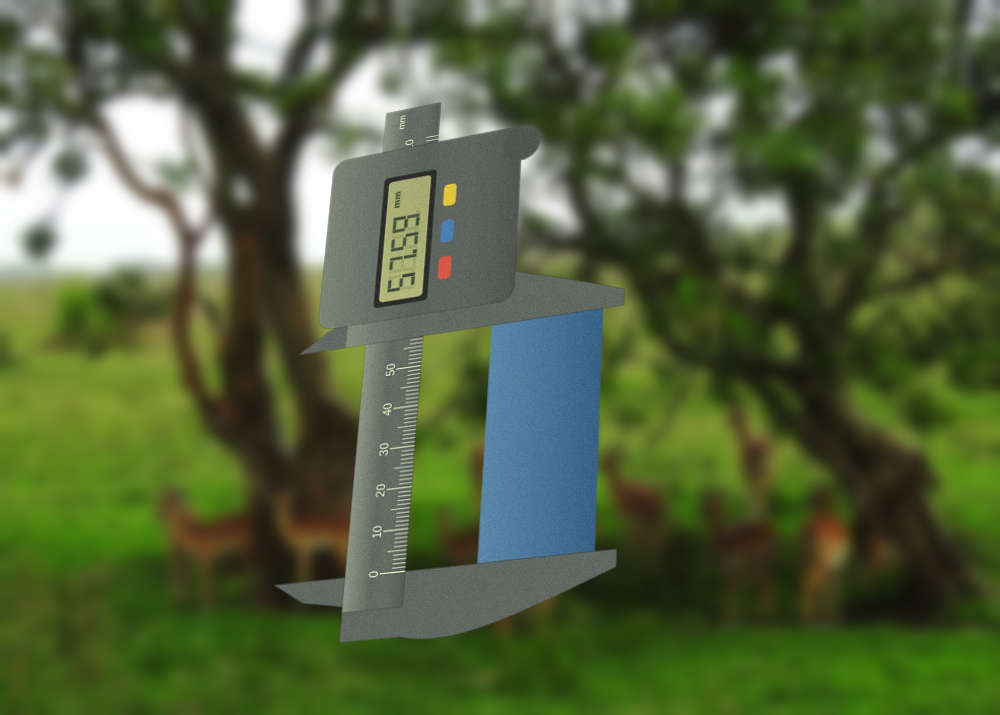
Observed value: 57.59; mm
